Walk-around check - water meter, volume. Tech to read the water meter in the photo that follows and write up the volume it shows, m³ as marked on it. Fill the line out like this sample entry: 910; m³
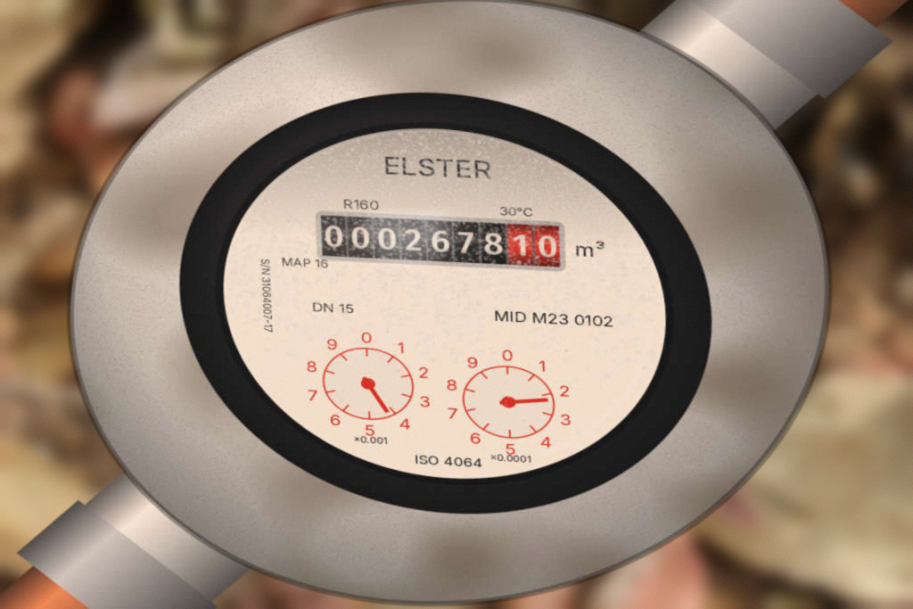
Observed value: 2678.1042; m³
